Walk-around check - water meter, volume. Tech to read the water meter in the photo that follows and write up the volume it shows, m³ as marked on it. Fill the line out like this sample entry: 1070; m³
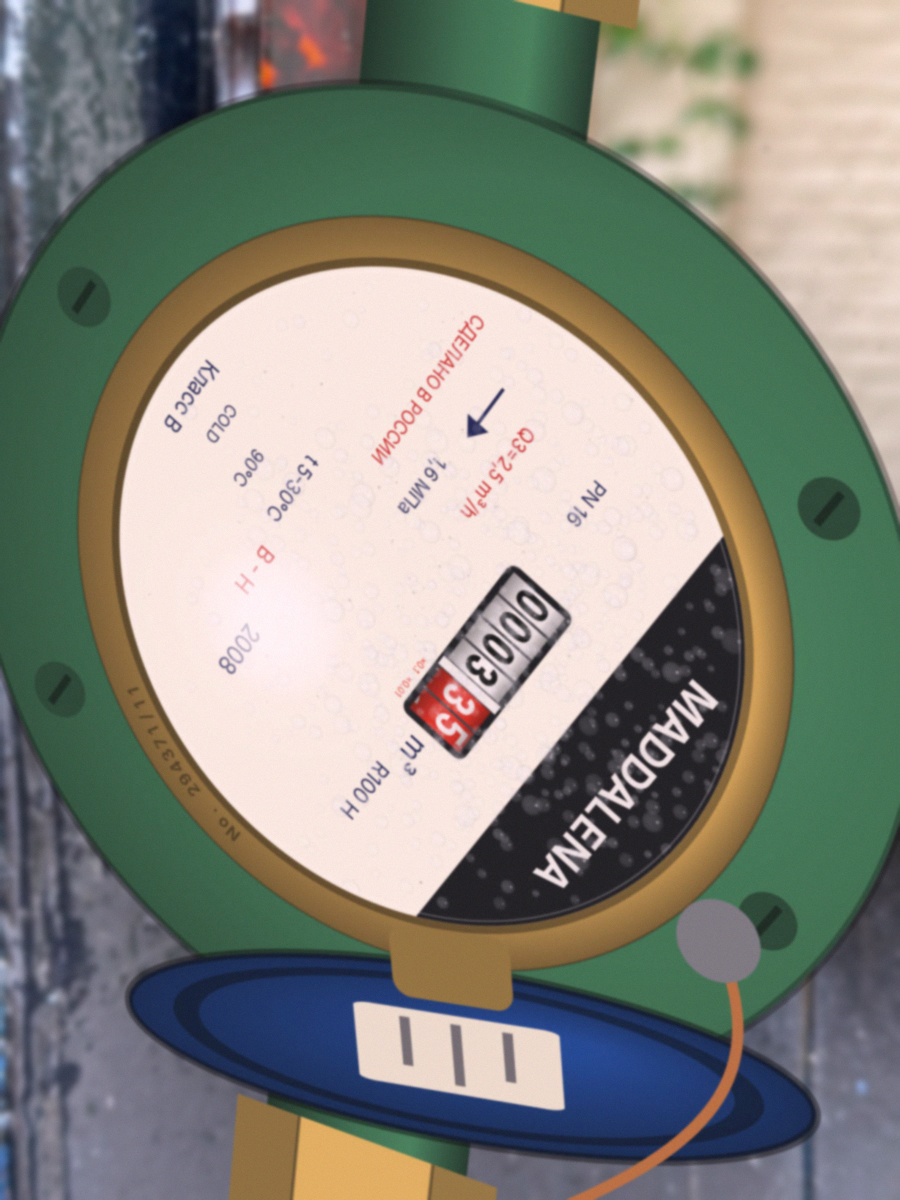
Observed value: 3.35; m³
